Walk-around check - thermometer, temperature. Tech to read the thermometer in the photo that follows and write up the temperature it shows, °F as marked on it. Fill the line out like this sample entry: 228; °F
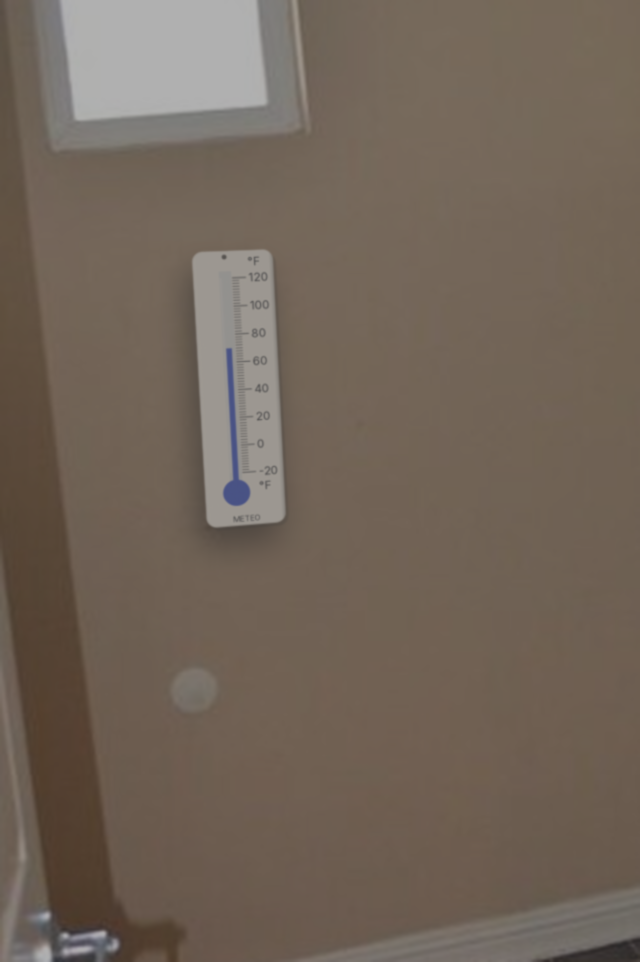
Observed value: 70; °F
